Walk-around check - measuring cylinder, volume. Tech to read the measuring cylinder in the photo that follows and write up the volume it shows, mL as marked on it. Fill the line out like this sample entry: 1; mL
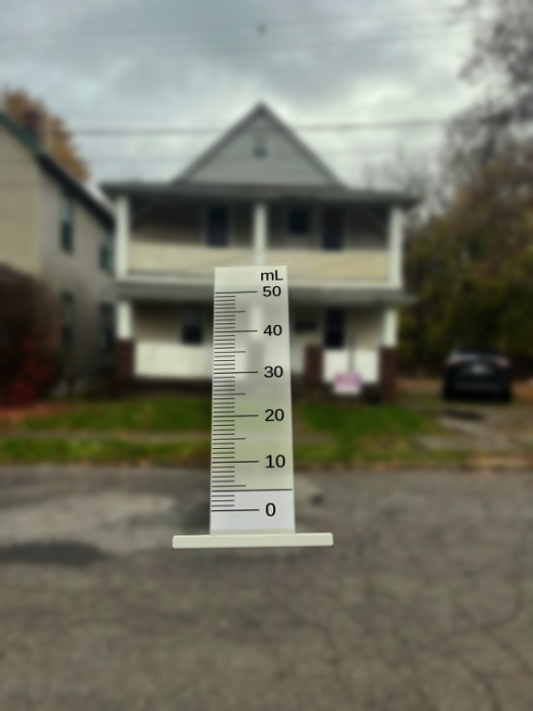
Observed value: 4; mL
